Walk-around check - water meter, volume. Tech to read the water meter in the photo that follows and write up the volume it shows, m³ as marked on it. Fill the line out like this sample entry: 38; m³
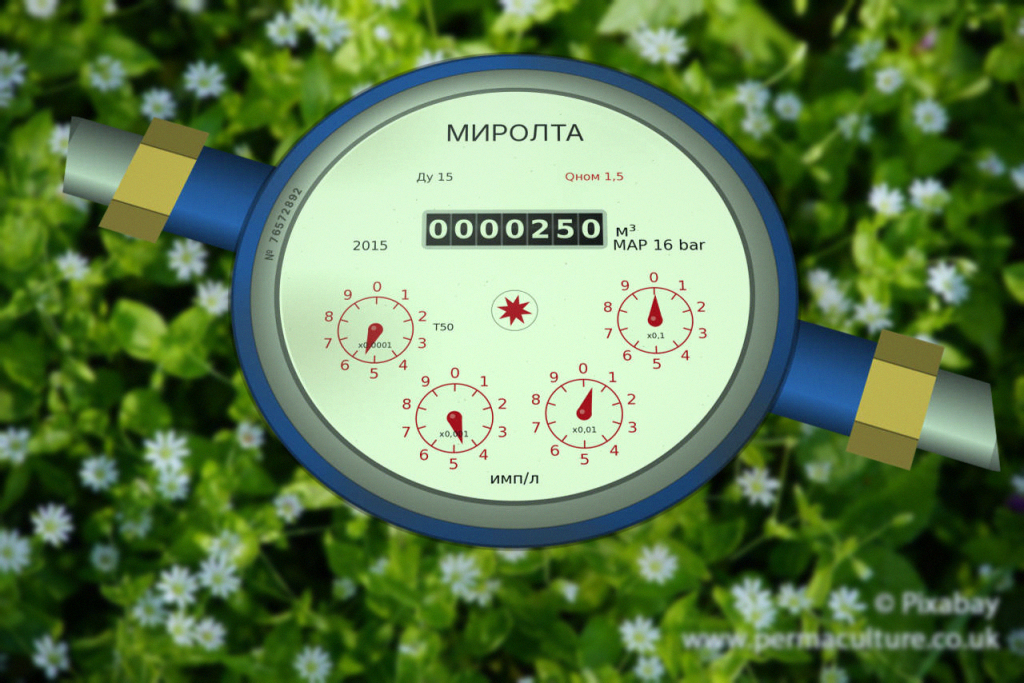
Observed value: 250.0045; m³
